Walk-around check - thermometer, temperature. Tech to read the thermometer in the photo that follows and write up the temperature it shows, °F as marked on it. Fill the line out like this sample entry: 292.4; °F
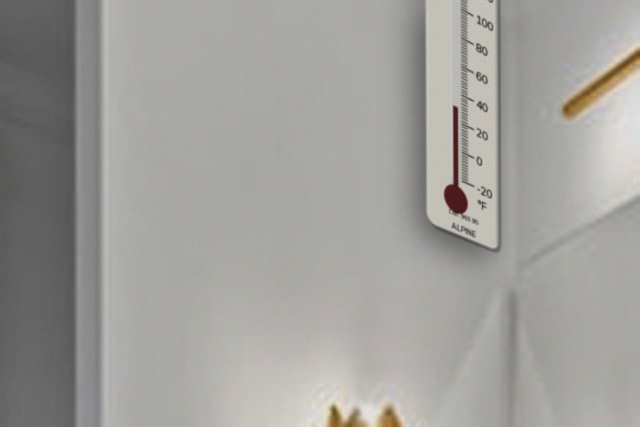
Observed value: 30; °F
